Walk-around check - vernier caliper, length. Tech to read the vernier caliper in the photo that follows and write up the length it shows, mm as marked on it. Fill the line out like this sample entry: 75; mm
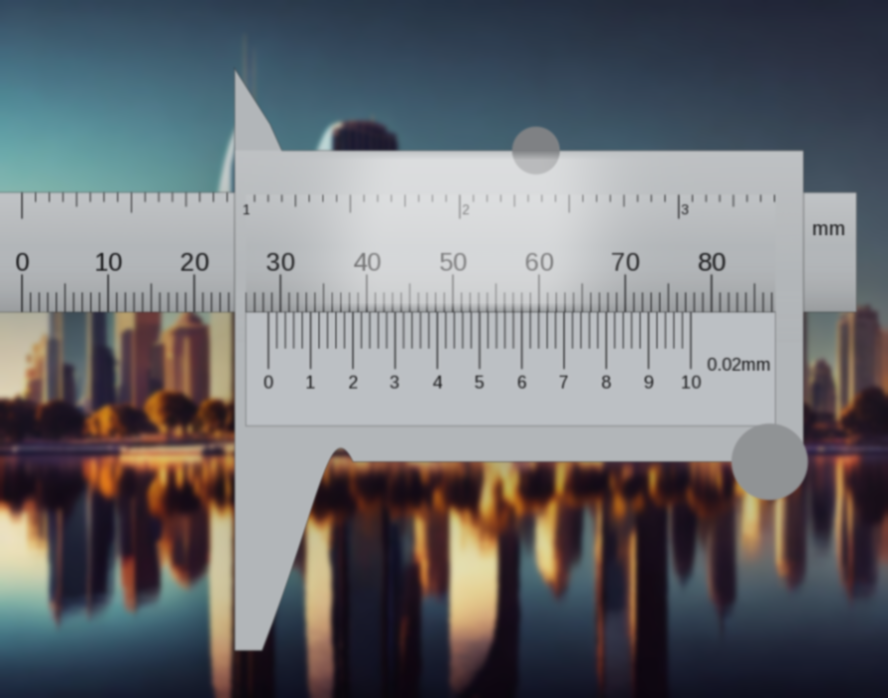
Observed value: 28.6; mm
